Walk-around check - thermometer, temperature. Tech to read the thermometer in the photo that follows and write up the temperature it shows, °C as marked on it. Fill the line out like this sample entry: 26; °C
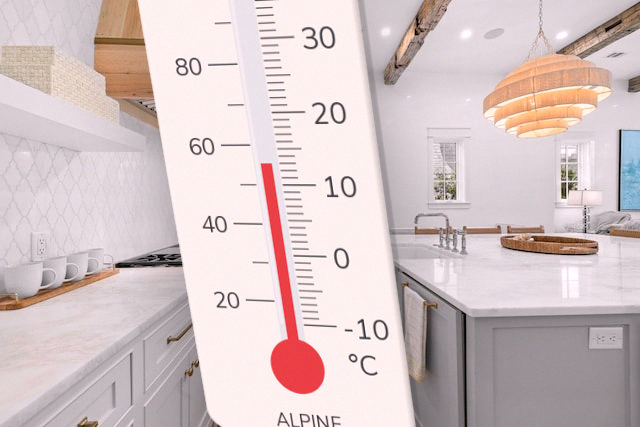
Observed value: 13; °C
